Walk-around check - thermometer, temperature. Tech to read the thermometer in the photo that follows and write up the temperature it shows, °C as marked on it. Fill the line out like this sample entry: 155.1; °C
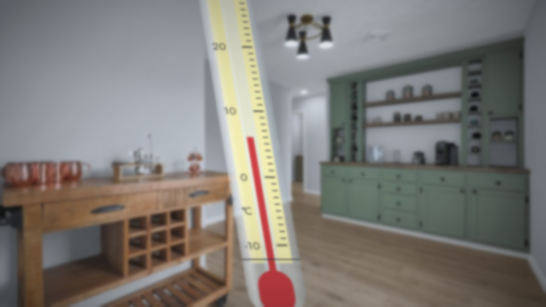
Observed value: 6; °C
